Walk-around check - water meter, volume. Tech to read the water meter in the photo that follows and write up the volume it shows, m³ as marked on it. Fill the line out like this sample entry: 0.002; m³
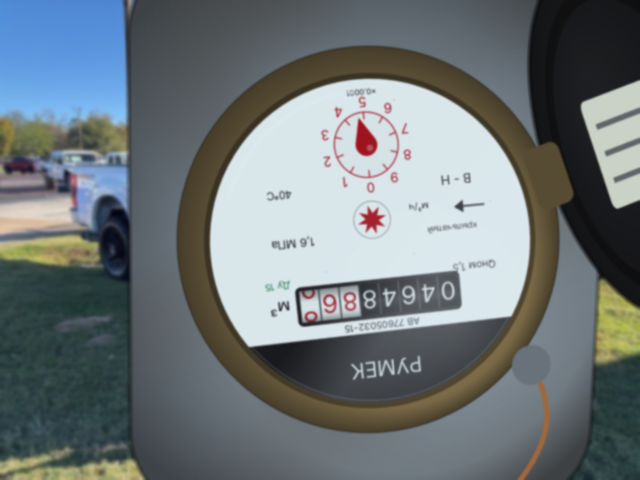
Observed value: 4648.8684; m³
